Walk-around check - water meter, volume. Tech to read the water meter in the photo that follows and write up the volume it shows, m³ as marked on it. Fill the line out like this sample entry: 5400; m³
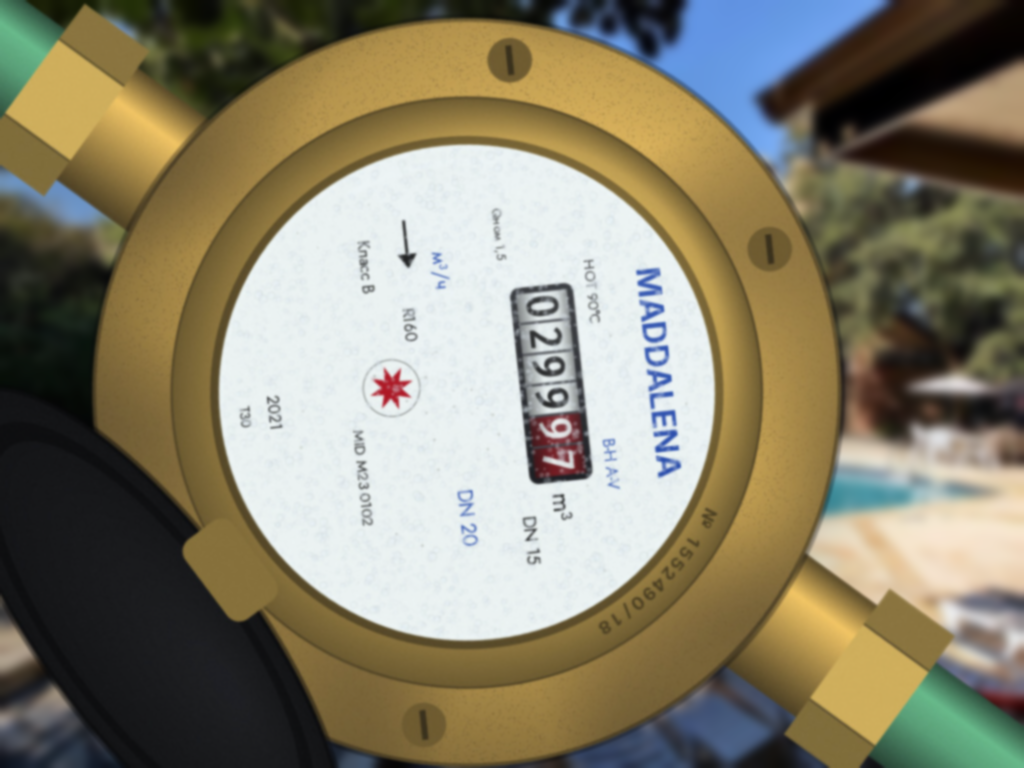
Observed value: 299.97; m³
